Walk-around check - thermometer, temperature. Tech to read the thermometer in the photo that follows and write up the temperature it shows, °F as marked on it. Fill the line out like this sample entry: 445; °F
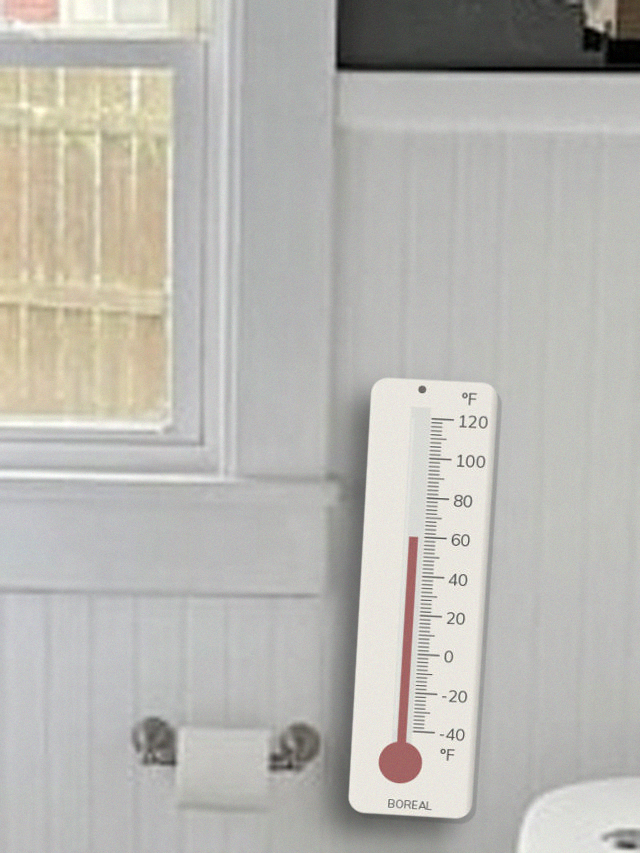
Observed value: 60; °F
